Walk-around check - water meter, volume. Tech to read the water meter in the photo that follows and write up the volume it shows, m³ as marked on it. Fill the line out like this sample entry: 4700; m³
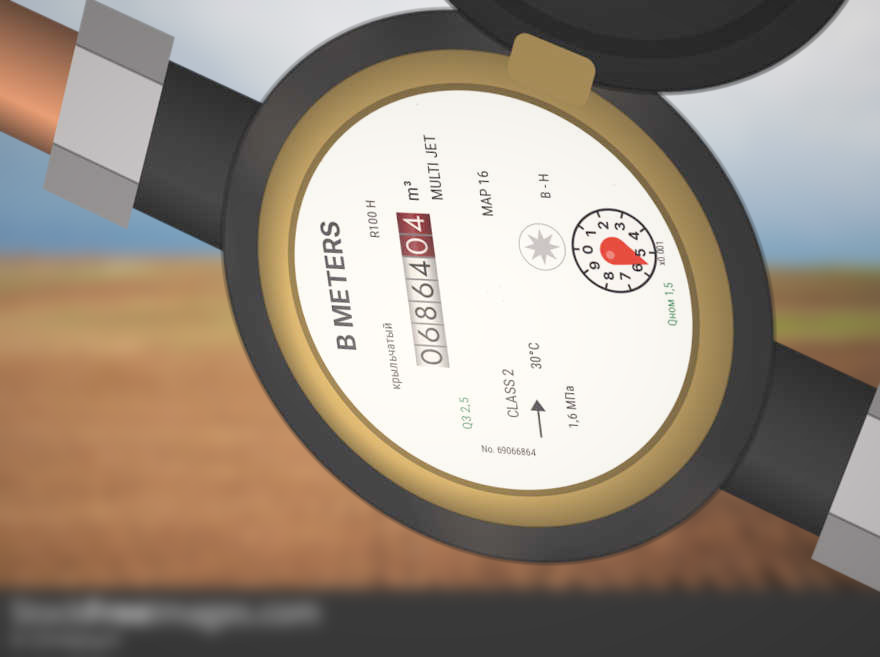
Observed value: 6864.045; m³
